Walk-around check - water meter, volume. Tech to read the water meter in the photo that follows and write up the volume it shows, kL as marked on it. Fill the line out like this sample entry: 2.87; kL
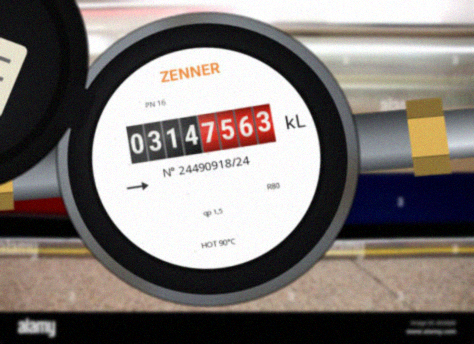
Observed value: 314.7563; kL
